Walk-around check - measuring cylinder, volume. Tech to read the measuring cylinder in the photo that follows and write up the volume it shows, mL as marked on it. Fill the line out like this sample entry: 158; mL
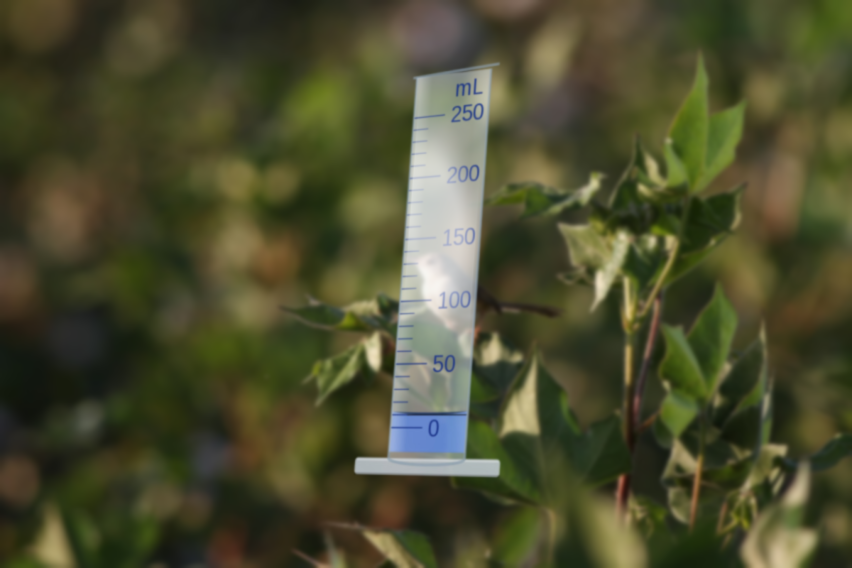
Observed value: 10; mL
